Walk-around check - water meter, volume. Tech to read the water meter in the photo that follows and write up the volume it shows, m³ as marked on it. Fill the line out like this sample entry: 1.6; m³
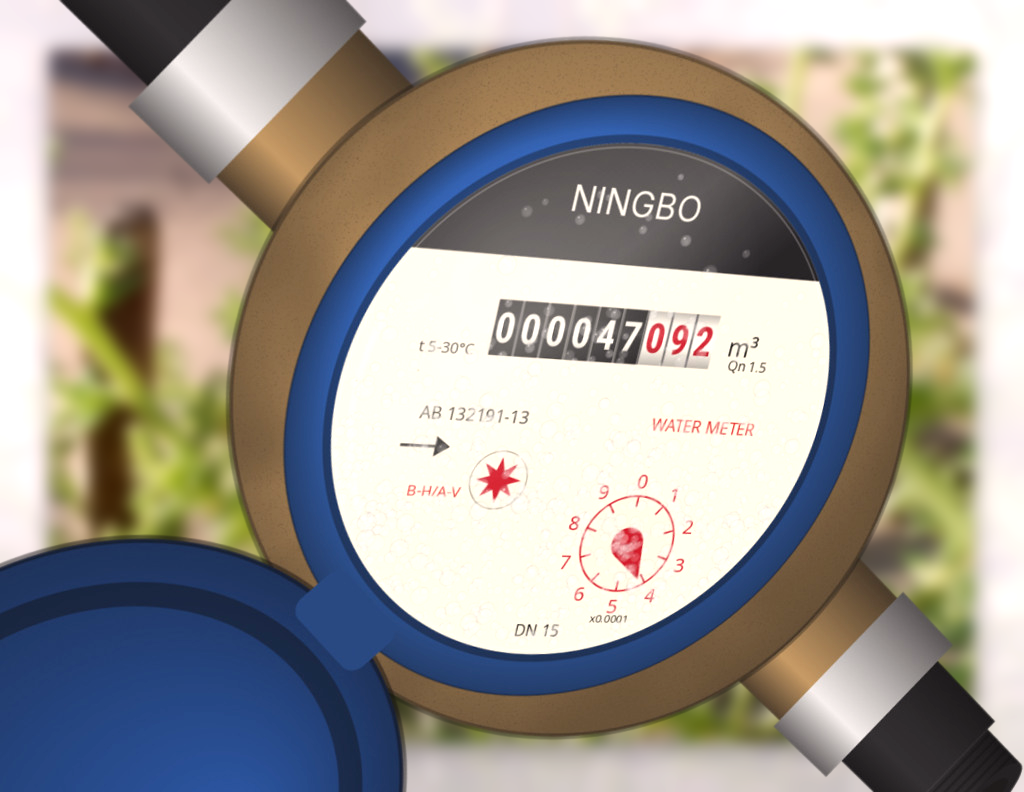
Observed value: 47.0924; m³
